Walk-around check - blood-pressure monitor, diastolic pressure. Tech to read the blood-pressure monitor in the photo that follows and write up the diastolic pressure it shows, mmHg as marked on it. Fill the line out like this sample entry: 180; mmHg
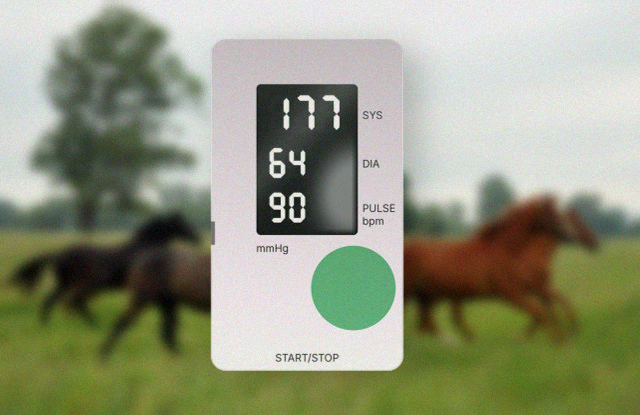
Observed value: 64; mmHg
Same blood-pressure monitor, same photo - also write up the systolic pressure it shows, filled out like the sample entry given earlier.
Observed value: 177; mmHg
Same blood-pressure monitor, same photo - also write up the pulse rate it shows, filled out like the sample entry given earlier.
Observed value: 90; bpm
